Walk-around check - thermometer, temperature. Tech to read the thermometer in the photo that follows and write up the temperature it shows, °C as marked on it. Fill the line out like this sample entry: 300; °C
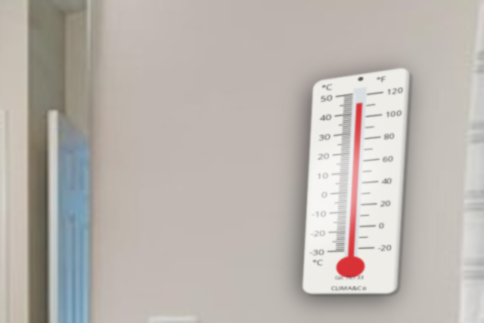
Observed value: 45; °C
